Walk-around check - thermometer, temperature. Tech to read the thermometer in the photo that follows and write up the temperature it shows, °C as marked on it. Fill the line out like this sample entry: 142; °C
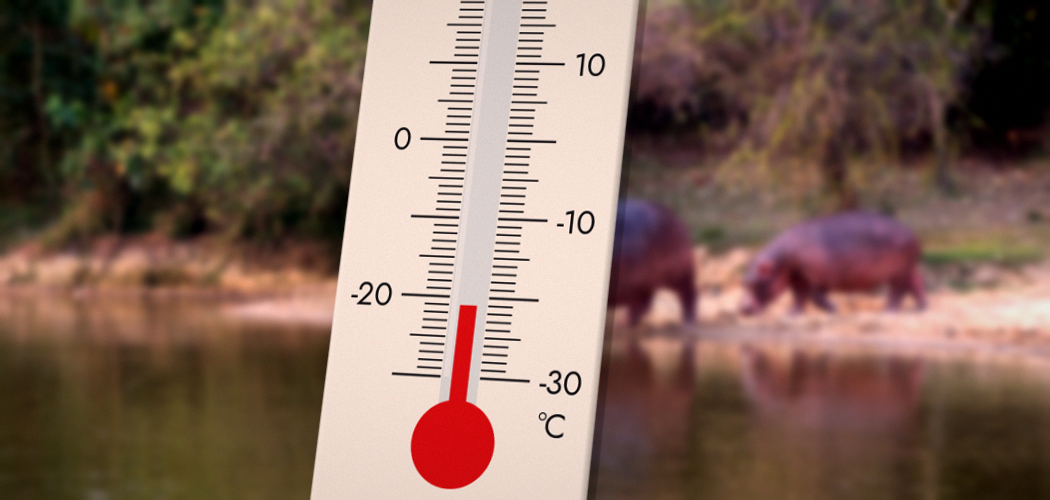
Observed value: -21; °C
